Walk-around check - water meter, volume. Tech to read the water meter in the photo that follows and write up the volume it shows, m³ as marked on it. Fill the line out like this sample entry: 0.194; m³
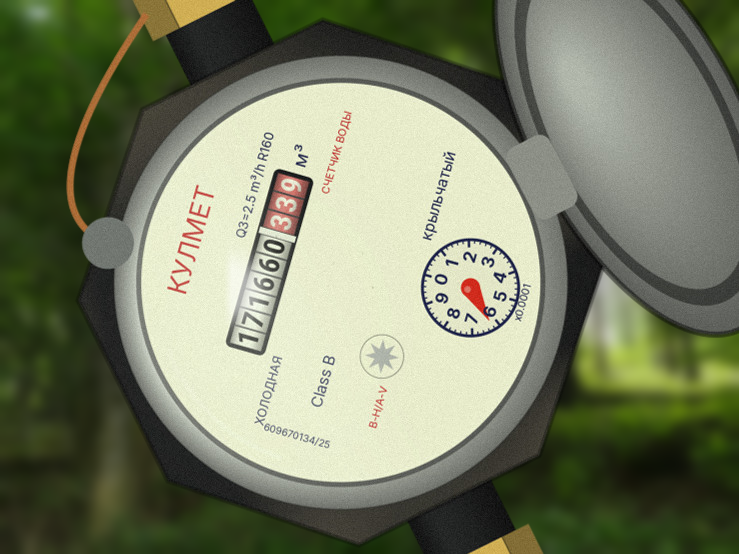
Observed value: 171660.3396; m³
